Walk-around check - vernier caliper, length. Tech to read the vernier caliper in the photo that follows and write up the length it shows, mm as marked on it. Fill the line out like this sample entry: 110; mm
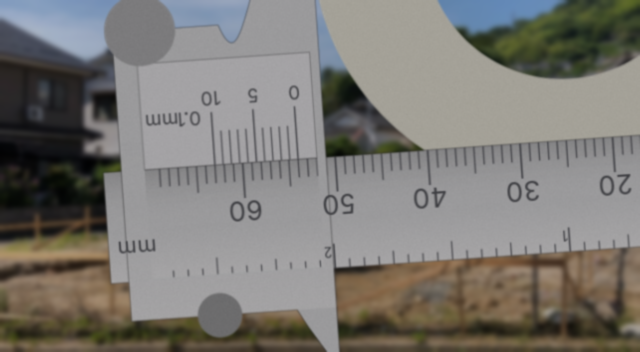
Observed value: 54.0; mm
